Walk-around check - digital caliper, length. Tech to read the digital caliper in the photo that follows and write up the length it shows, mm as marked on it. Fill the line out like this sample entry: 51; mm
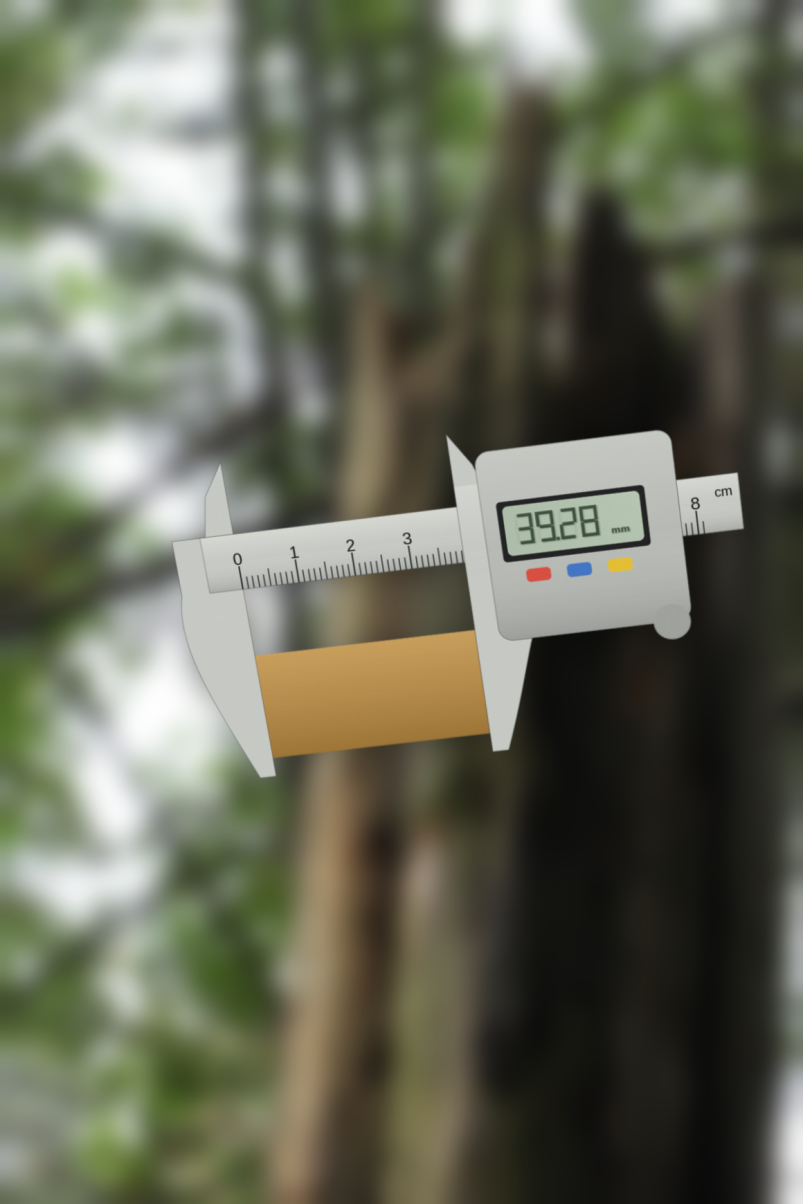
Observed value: 39.28; mm
